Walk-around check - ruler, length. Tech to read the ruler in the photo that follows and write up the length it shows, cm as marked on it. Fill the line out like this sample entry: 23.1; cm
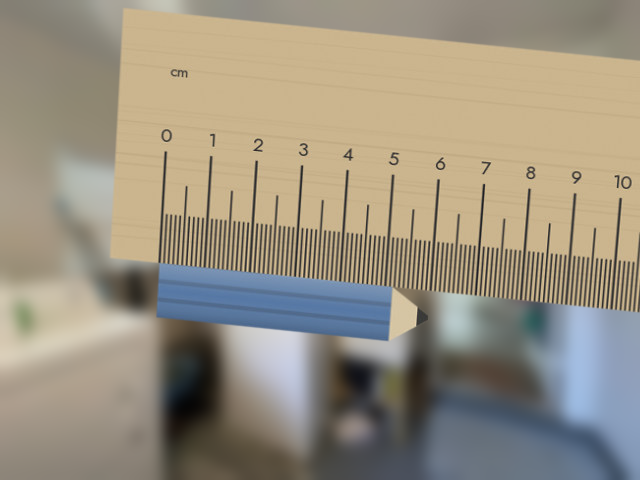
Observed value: 6; cm
